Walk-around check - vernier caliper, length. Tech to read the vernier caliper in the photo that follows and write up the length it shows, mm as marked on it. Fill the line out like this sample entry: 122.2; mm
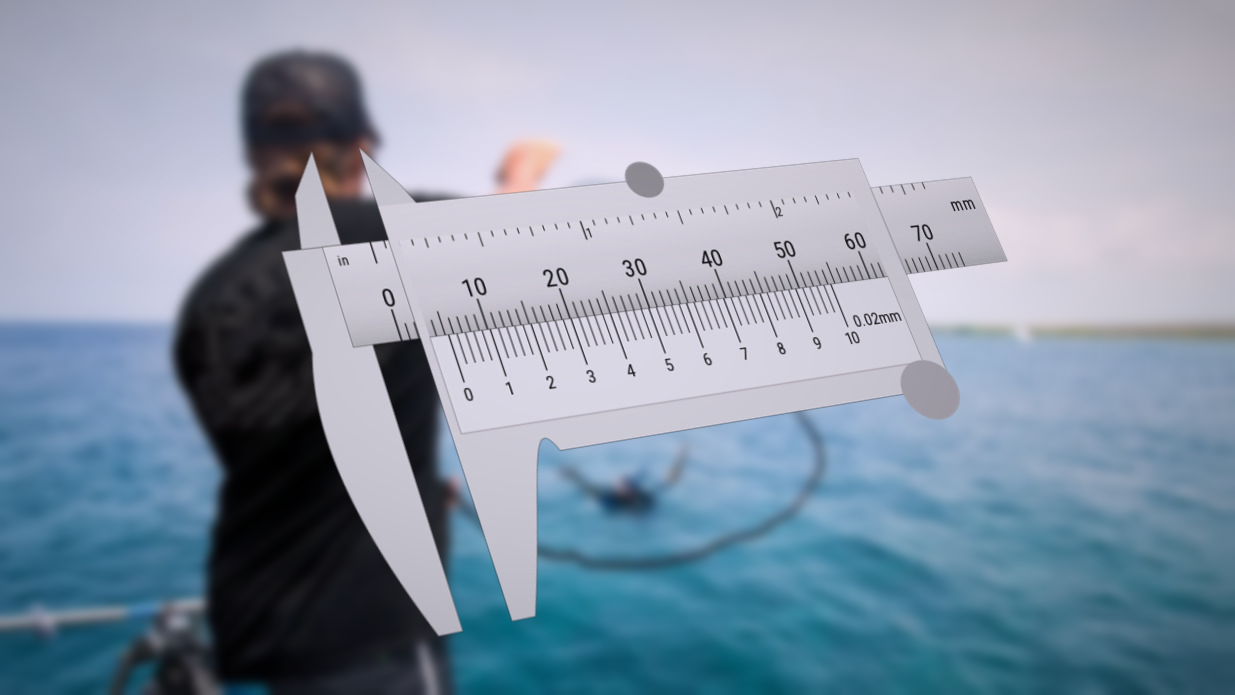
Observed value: 5.4; mm
